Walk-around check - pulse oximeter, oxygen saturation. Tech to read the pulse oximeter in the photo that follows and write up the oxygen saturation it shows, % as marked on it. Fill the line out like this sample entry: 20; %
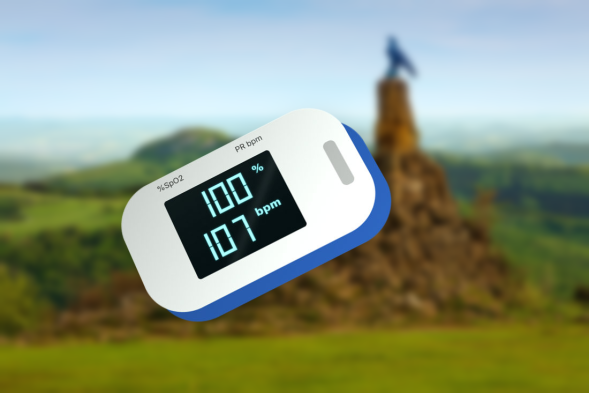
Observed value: 100; %
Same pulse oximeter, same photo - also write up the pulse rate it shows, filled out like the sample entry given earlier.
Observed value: 107; bpm
